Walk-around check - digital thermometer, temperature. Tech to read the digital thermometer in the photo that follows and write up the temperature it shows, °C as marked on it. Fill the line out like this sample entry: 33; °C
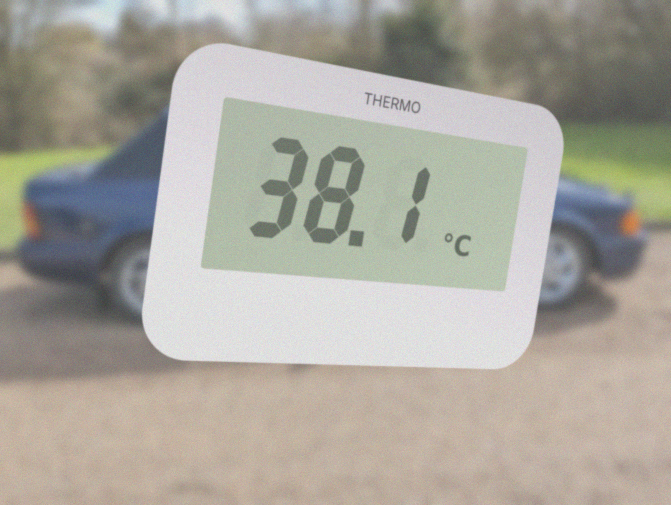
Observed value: 38.1; °C
